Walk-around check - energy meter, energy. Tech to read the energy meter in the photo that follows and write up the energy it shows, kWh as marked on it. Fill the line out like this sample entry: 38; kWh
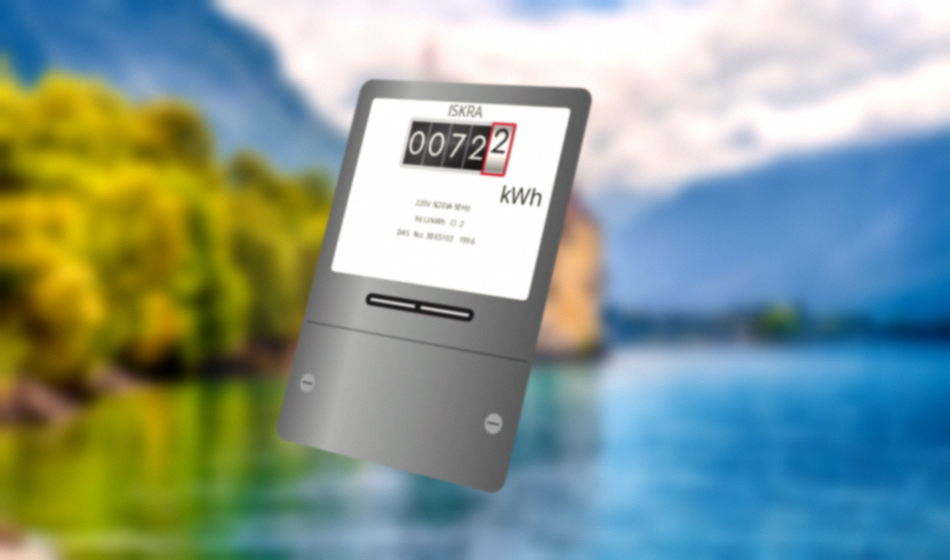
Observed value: 72.2; kWh
